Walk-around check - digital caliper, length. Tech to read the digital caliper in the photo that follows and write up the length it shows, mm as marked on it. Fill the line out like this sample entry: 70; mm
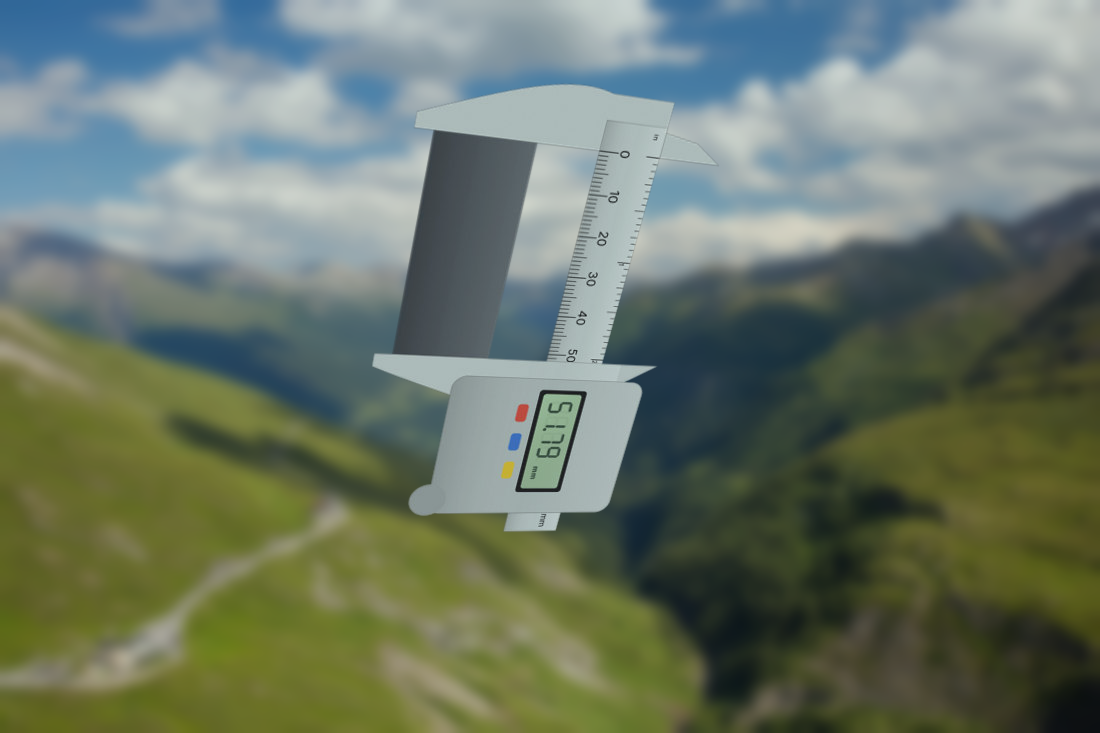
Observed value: 51.79; mm
